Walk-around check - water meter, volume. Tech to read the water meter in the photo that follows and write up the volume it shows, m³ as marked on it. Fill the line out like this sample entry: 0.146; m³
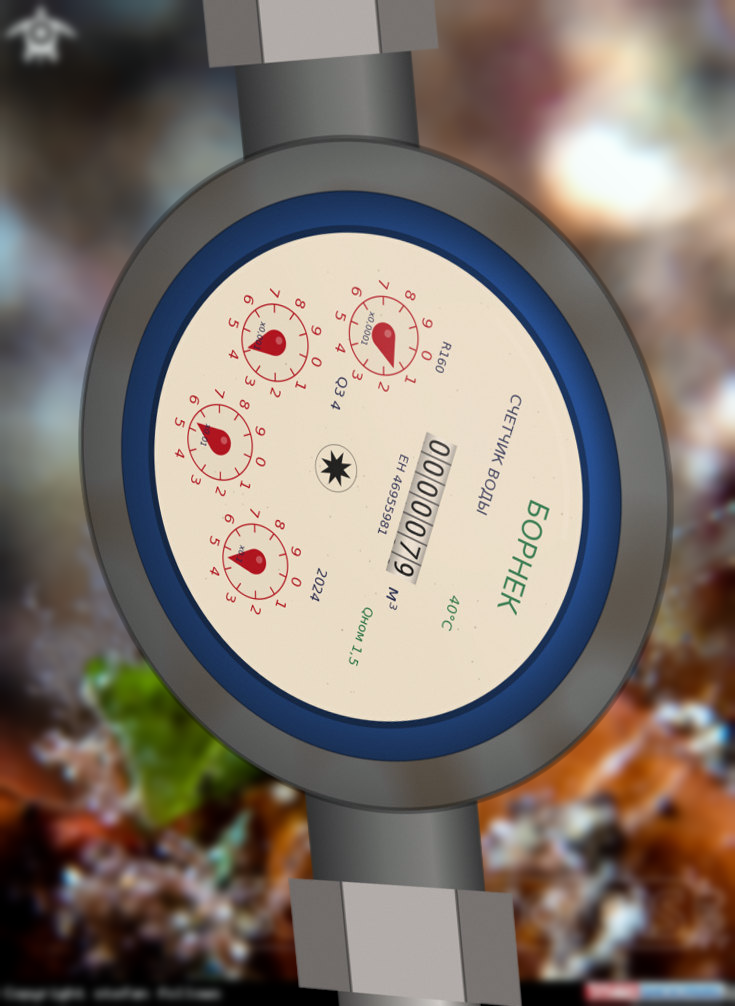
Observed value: 79.4541; m³
